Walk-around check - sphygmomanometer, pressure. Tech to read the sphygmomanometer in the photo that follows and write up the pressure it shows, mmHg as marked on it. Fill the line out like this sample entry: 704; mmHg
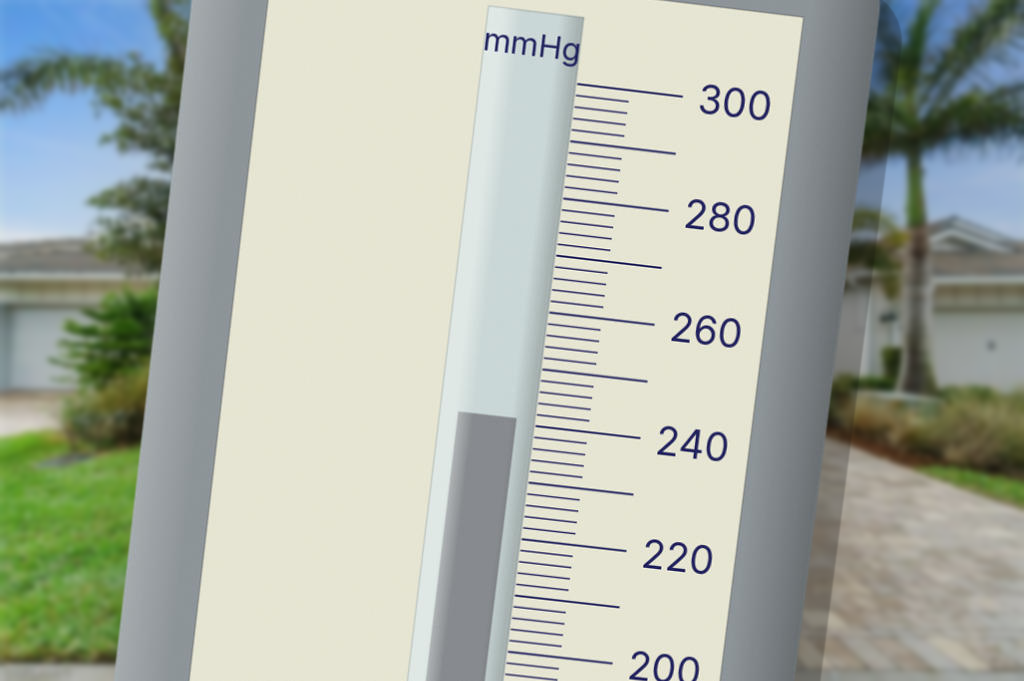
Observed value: 241; mmHg
